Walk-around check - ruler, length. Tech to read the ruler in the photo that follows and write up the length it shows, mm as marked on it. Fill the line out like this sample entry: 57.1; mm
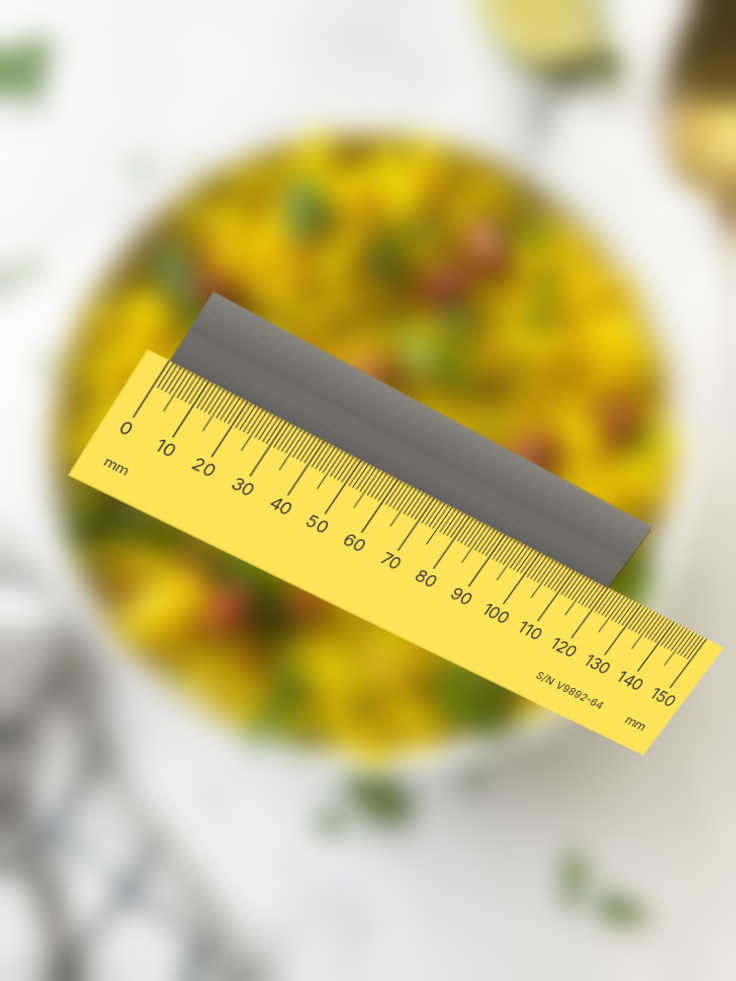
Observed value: 120; mm
